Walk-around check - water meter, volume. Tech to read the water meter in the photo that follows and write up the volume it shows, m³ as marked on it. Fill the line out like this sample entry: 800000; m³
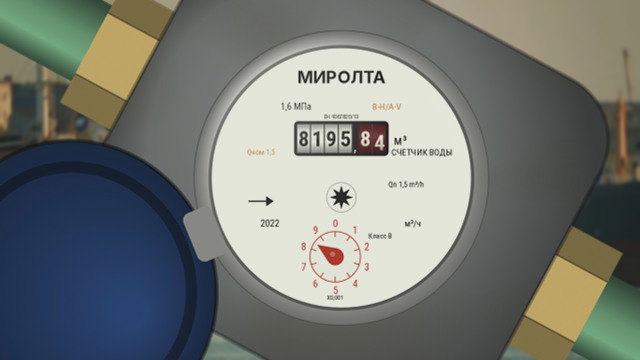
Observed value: 8195.838; m³
